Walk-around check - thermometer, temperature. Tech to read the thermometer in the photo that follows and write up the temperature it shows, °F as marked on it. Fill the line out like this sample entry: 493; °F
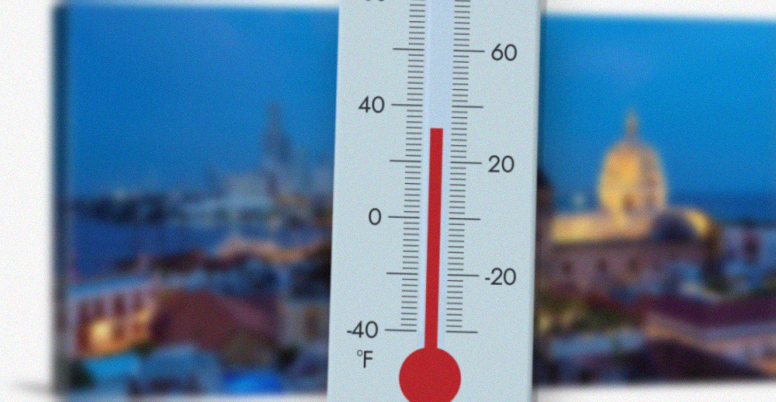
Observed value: 32; °F
